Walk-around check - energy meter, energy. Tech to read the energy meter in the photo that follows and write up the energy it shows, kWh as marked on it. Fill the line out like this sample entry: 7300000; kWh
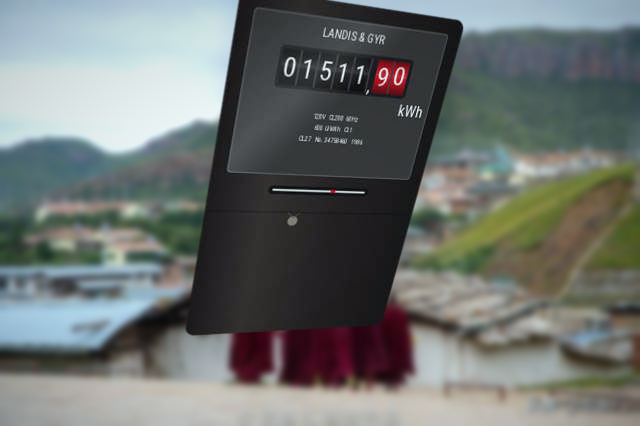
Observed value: 1511.90; kWh
